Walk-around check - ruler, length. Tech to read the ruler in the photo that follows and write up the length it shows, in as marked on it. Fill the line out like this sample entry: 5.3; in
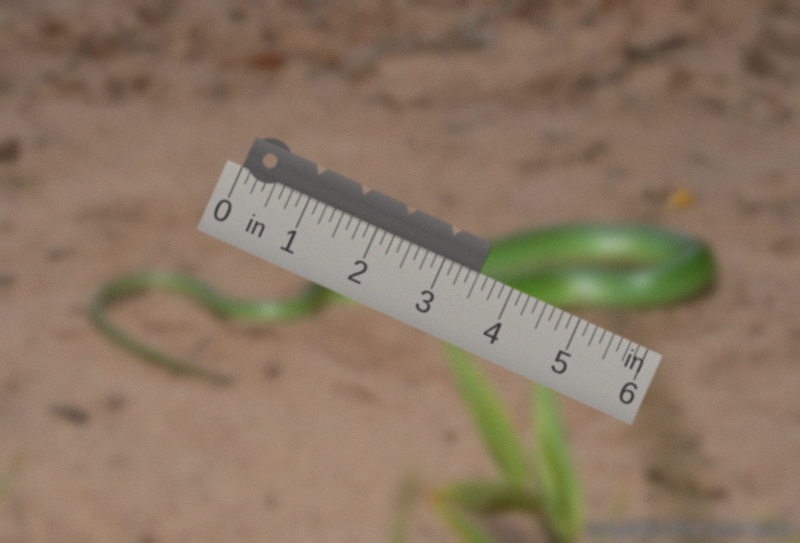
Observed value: 3.5; in
